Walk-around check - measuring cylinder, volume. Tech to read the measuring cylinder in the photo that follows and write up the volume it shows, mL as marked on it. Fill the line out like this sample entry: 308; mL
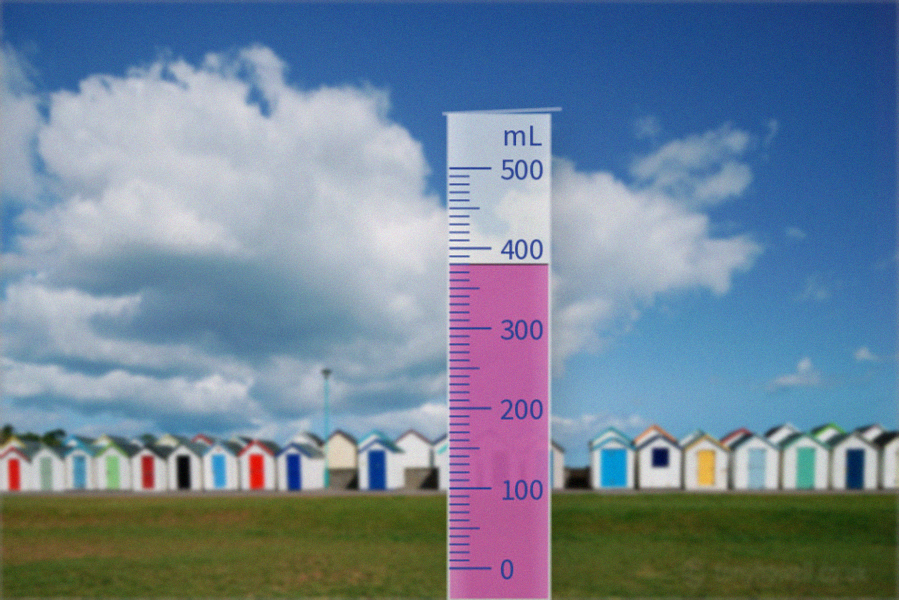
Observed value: 380; mL
